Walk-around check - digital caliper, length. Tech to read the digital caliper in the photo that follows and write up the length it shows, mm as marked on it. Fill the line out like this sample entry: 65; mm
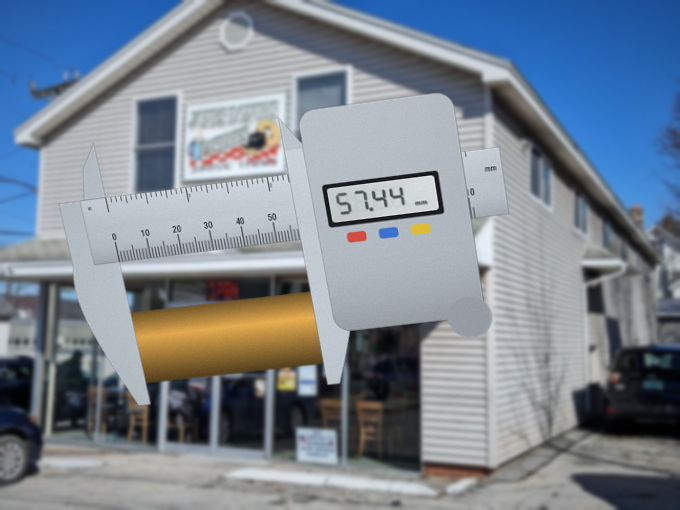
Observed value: 57.44; mm
